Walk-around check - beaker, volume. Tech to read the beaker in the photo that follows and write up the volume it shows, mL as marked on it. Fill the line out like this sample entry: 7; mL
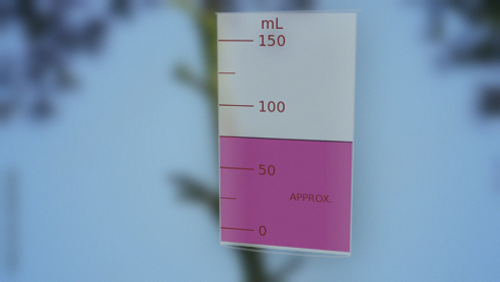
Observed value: 75; mL
